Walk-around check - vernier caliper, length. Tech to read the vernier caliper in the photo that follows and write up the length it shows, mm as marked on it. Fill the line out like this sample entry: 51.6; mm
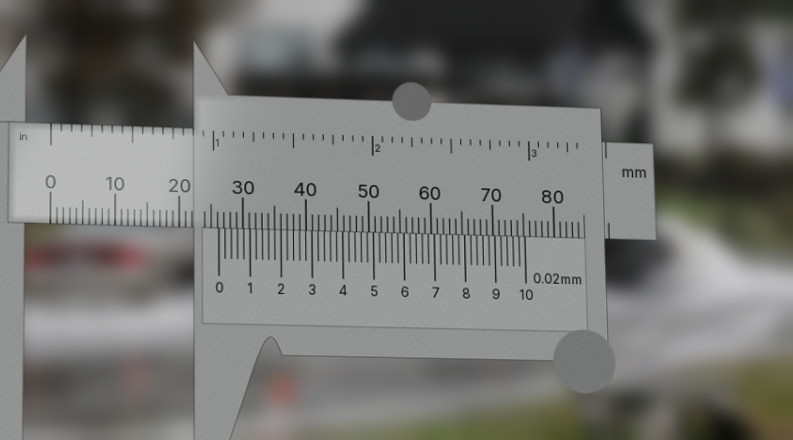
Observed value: 26.2; mm
